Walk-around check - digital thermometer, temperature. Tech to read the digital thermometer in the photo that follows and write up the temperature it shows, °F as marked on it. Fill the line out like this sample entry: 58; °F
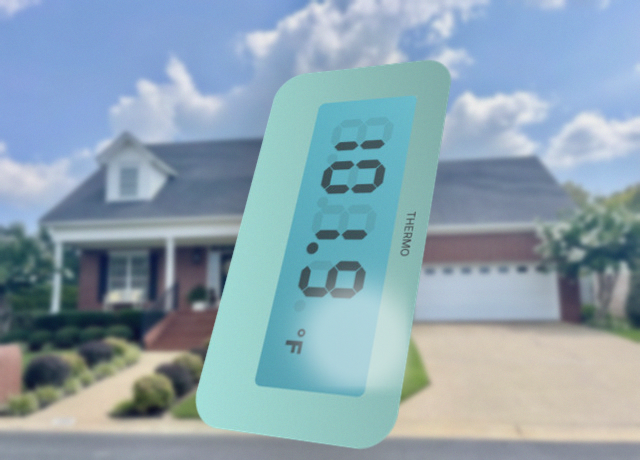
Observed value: 101.9; °F
